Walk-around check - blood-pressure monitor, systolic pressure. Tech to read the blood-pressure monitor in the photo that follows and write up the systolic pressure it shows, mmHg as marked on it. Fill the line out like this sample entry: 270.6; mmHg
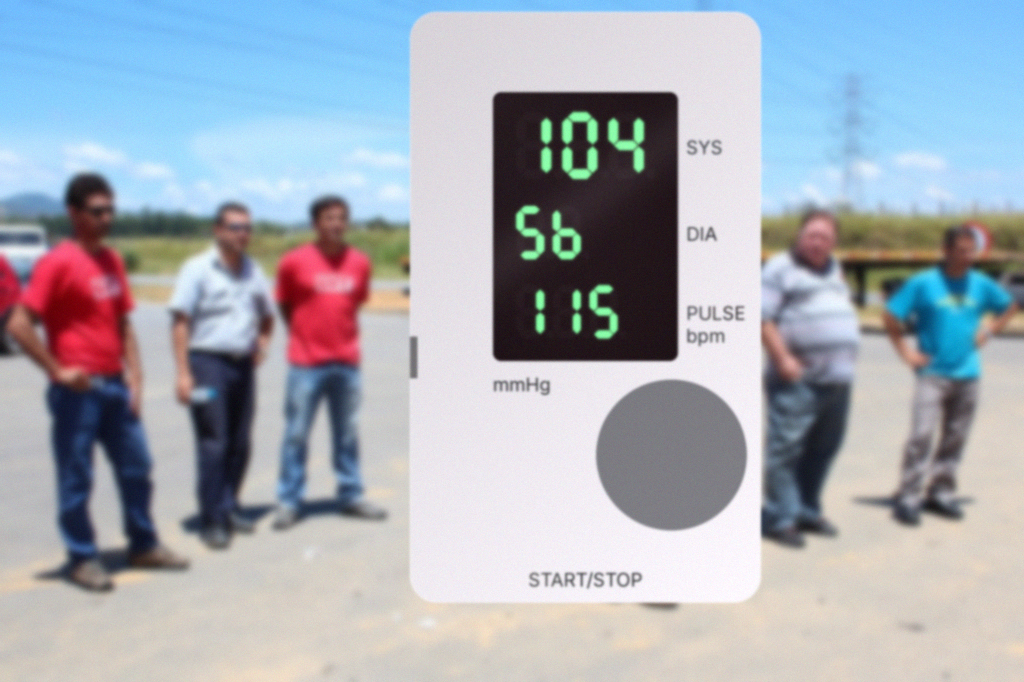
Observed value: 104; mmHg
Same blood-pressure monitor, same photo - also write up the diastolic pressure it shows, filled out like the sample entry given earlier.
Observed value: 56; mmHg
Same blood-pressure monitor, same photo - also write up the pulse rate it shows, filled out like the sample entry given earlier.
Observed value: 115; bpm
